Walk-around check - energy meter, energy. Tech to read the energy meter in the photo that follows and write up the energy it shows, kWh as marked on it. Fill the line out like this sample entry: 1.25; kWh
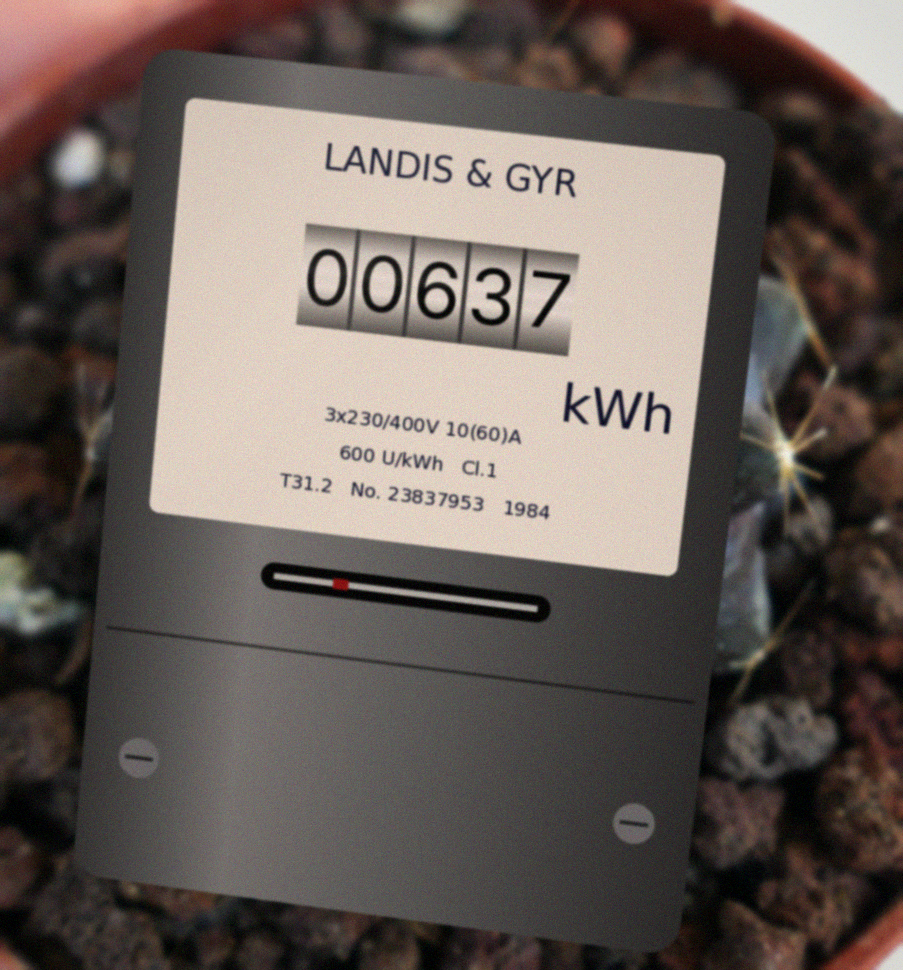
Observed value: 637; kWh
